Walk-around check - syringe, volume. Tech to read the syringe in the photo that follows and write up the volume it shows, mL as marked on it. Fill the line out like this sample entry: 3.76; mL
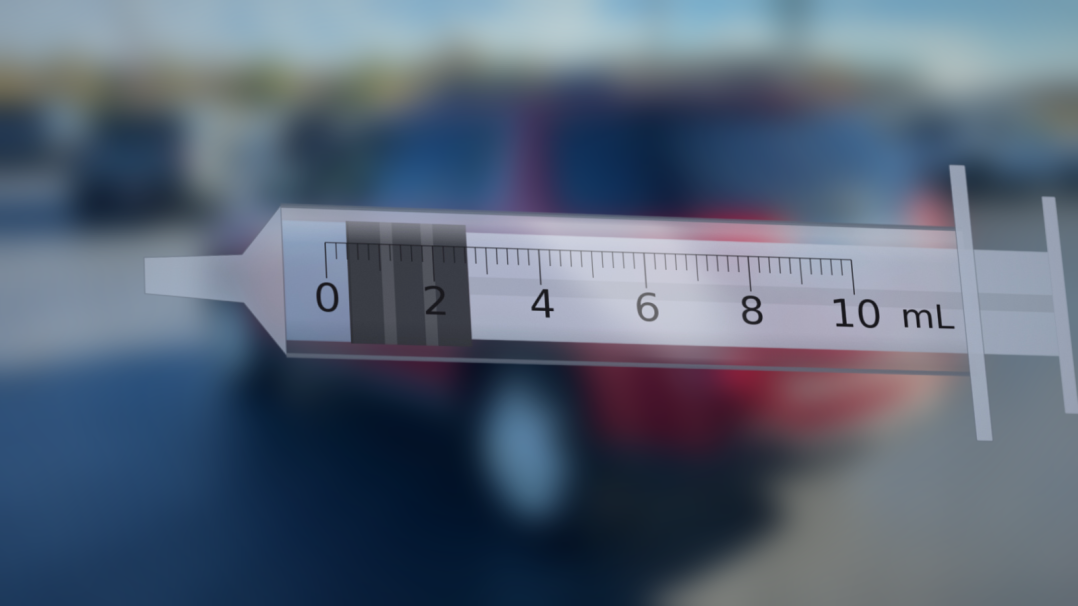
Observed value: 0.4; mL
